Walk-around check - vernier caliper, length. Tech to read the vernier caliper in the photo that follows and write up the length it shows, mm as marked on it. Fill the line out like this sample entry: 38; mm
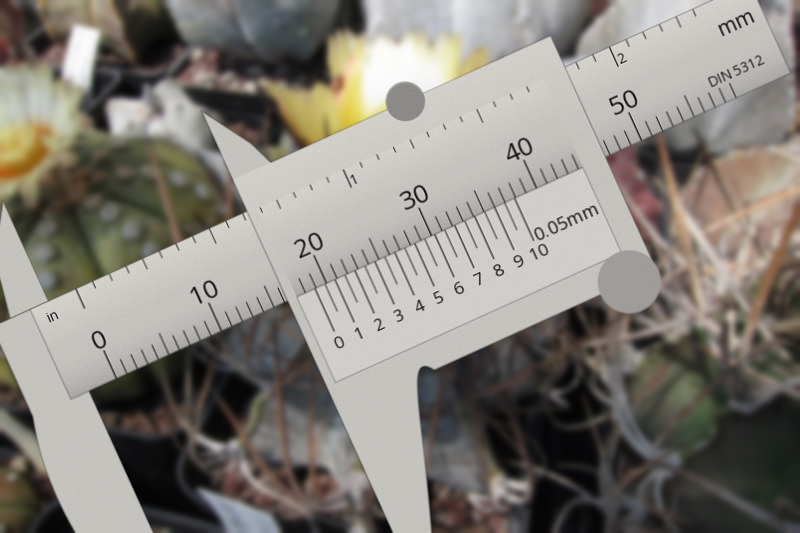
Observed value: 18.9; mm
